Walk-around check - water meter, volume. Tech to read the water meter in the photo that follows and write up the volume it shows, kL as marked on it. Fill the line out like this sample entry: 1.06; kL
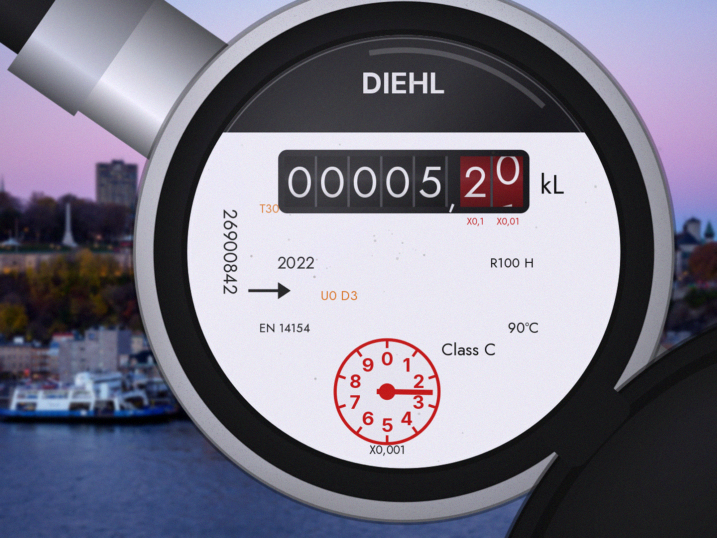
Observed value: 5.202; kL
